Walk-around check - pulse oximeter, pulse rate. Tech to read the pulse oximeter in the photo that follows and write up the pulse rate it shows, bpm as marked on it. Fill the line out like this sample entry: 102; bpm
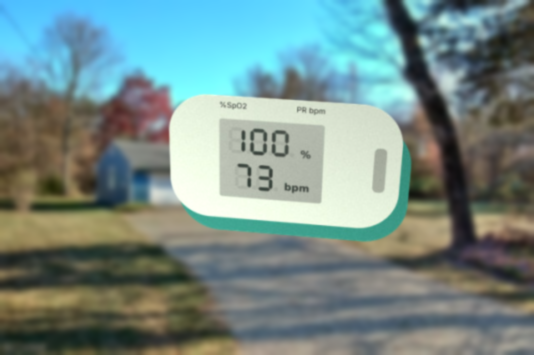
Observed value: 73; bpm
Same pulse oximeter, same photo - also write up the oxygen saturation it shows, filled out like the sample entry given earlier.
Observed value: 100; %
